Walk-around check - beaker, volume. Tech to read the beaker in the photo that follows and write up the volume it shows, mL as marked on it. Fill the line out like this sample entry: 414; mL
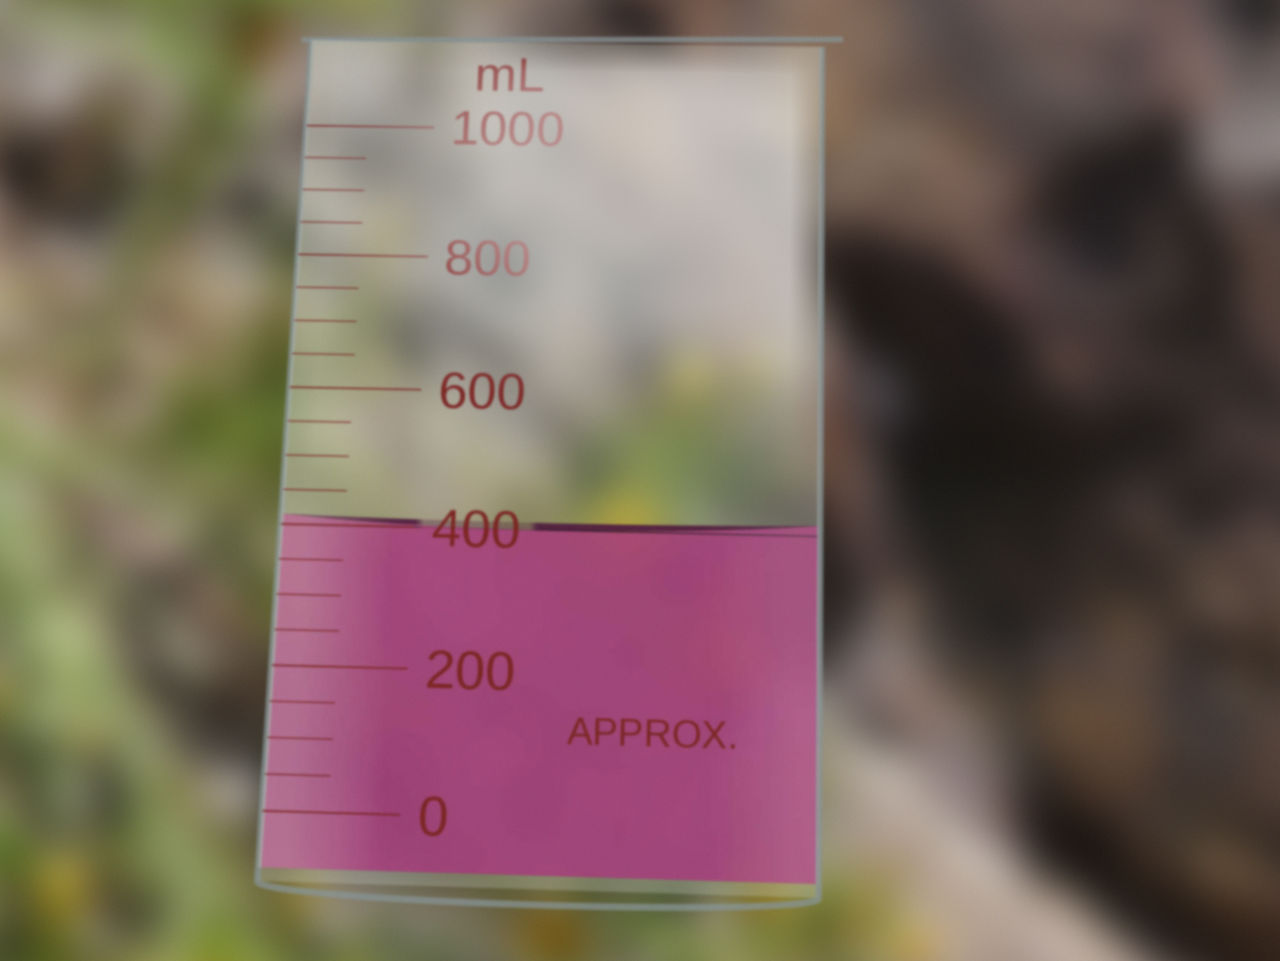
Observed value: 400; mL
